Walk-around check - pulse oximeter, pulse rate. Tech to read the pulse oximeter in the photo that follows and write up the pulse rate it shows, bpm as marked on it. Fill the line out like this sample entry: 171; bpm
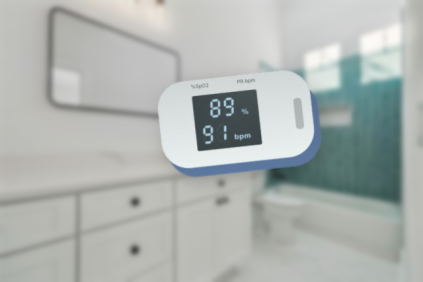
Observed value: 91; bpm
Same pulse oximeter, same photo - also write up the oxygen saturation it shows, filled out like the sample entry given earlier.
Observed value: 89; %
